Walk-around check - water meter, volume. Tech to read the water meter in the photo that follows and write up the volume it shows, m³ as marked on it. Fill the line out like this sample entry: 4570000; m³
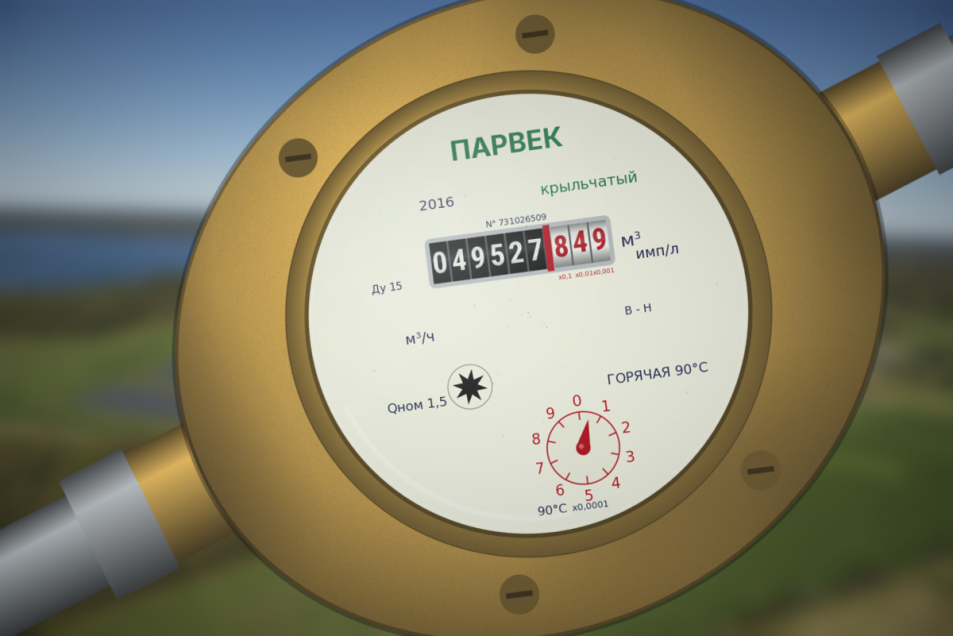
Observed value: 49527.8490; m³
